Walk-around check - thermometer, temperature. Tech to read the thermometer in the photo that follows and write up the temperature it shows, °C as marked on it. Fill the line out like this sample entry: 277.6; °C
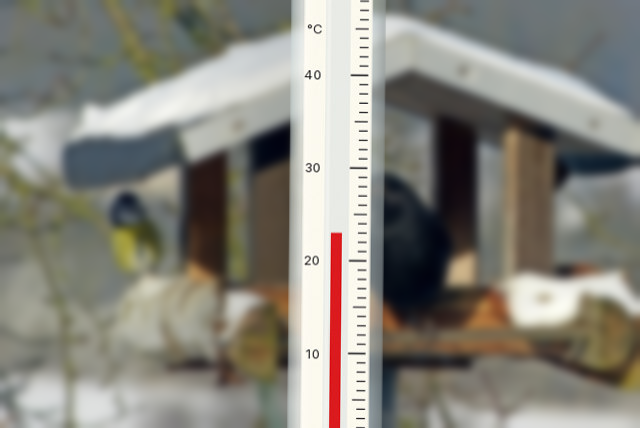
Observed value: 23; °C
